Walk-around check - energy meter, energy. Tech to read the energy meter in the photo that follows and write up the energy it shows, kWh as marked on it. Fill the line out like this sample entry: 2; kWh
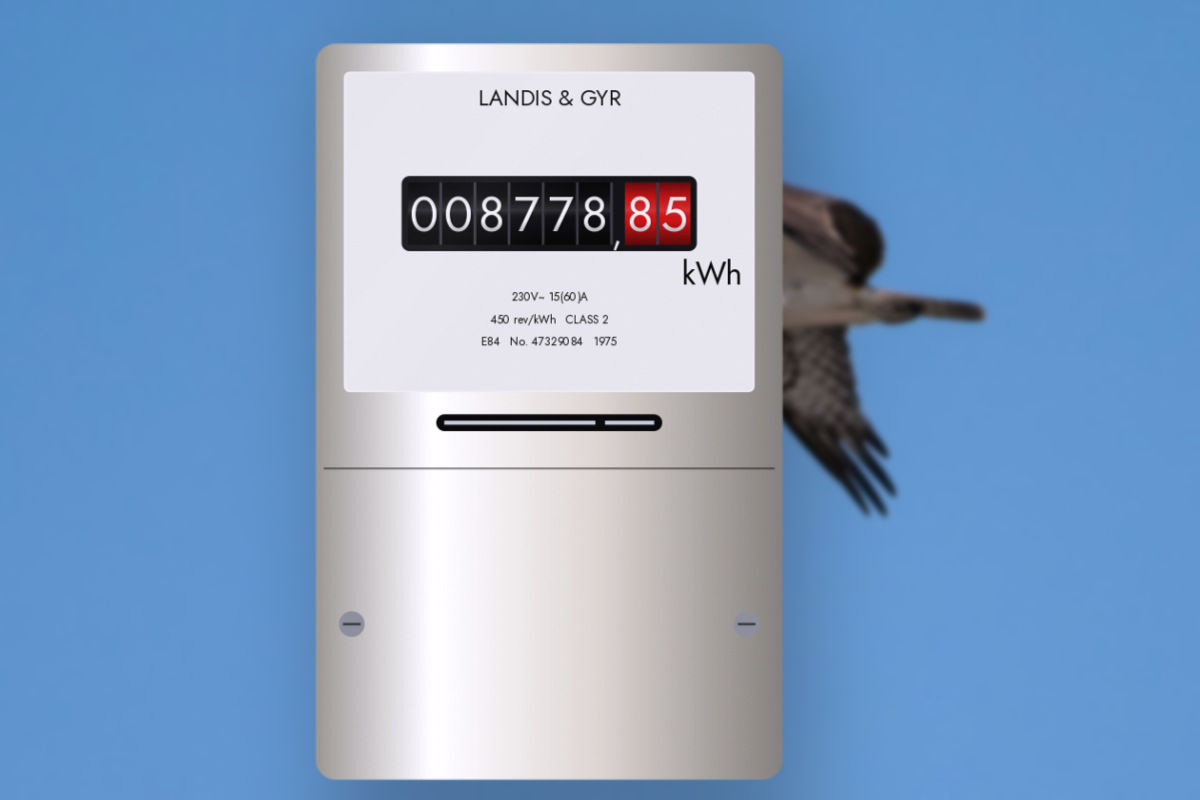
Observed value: 8778.85; kWh
